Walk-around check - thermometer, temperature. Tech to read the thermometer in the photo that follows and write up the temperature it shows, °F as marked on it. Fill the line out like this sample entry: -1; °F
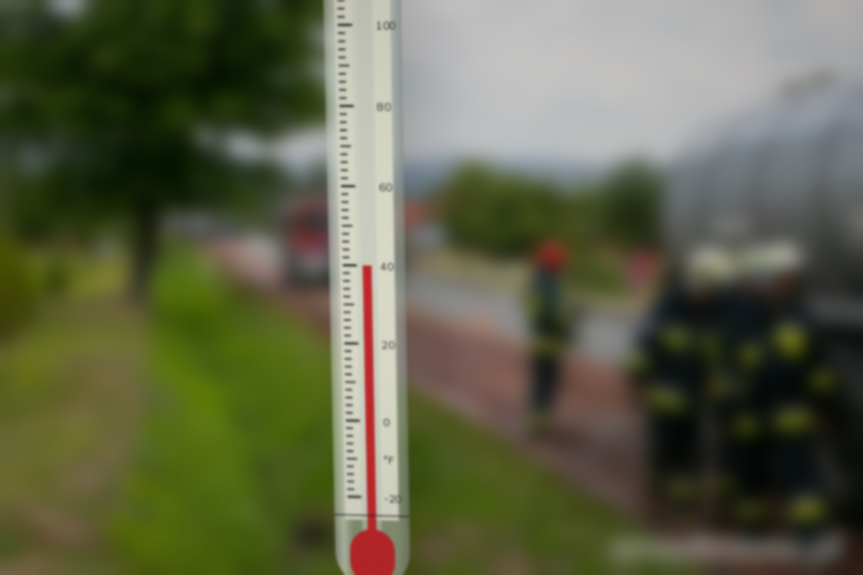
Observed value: 40; °F
